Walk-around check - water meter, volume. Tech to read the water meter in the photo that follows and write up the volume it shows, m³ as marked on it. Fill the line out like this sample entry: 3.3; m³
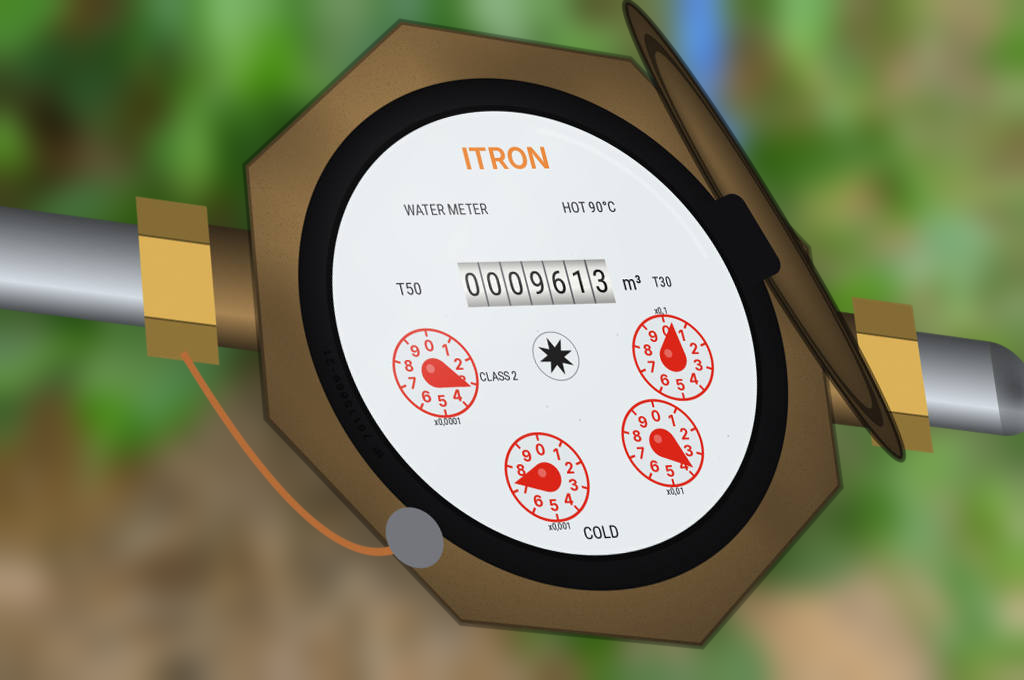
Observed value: 9613.0373; m³
